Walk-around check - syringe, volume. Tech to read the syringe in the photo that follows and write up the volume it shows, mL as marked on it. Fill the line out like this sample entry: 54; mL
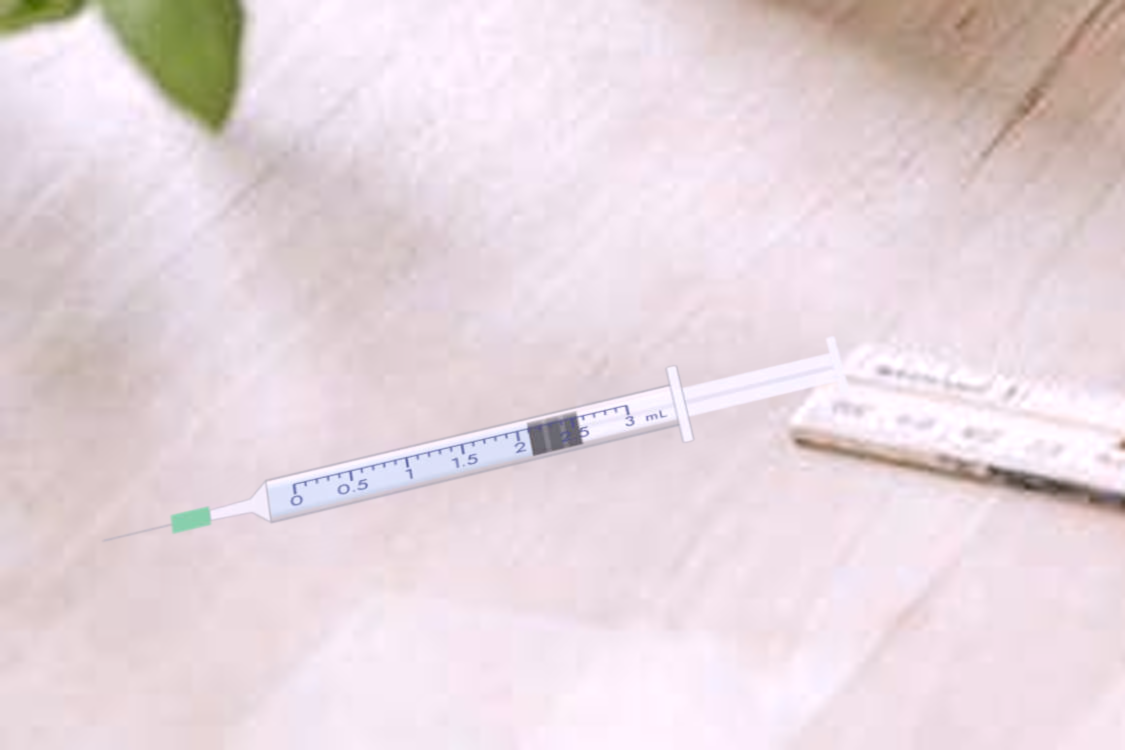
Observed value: 2.1; mL
